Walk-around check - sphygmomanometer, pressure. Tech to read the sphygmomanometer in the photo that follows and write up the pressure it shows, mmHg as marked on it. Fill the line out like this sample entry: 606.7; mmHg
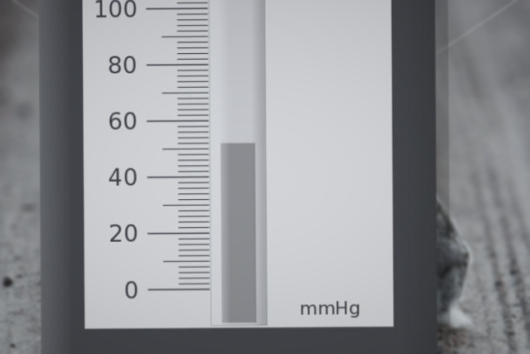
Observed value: 52; mmHg
